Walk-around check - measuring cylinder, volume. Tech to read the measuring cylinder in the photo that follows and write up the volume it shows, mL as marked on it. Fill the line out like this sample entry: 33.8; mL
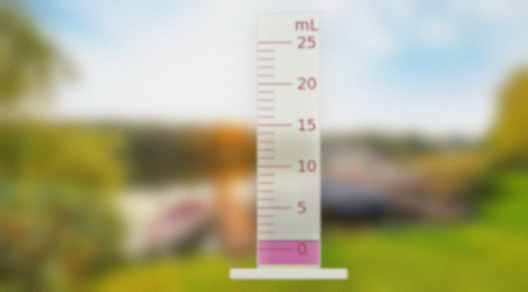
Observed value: 1; mL
